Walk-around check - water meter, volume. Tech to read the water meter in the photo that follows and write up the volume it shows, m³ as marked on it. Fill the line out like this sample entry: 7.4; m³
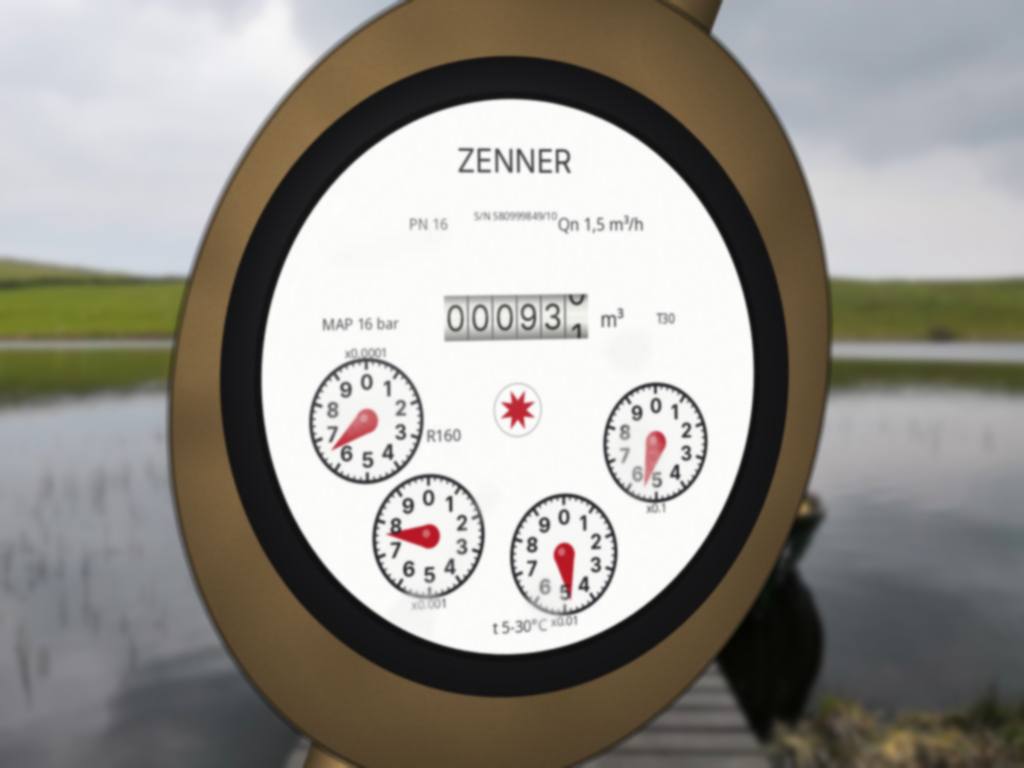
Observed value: 930.5476; m³
